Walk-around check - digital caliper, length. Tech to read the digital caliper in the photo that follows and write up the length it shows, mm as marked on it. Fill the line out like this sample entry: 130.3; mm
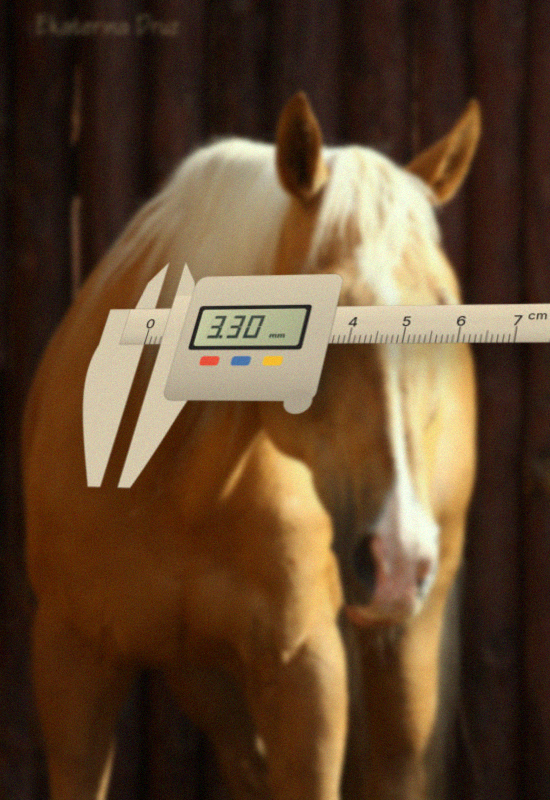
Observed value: 3.30; mm
